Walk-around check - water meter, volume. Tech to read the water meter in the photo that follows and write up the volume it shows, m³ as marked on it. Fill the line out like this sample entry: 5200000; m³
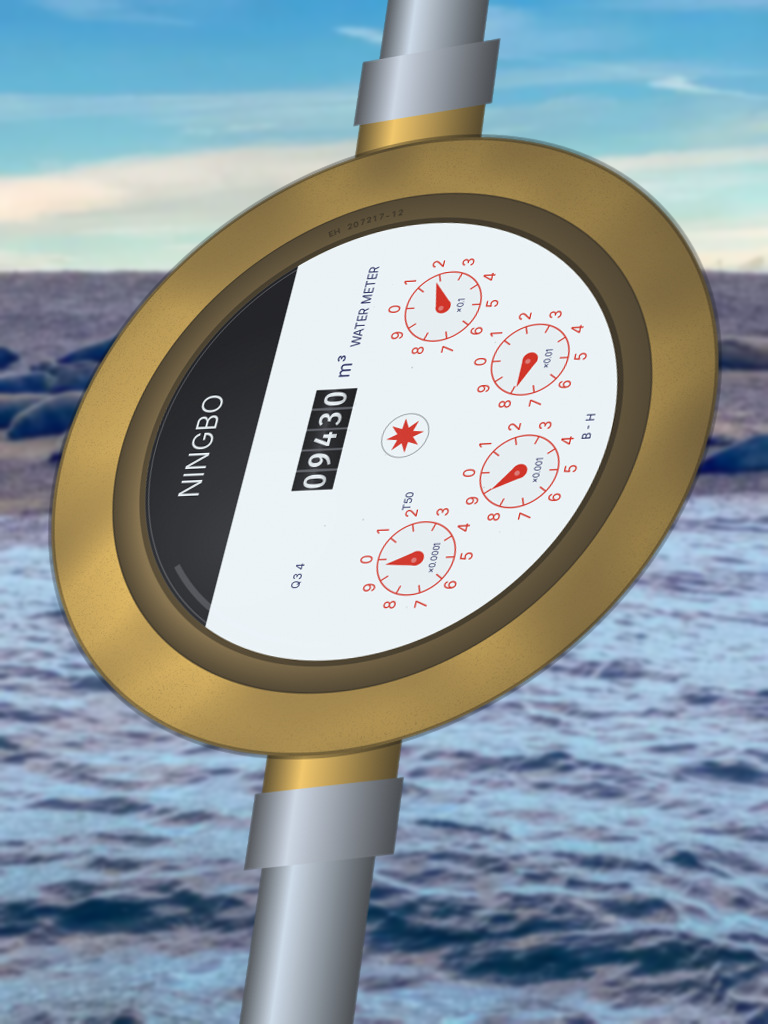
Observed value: 9430.1789; m³
